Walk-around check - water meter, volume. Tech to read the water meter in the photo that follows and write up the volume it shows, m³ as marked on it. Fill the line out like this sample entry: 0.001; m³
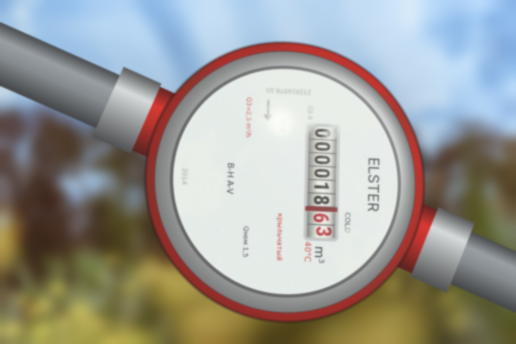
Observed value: 18.63; m³
